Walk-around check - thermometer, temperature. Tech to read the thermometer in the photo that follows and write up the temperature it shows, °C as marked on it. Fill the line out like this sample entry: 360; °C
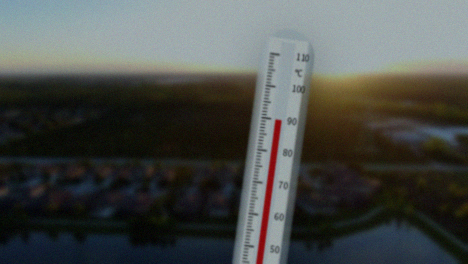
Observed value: 90; °C
